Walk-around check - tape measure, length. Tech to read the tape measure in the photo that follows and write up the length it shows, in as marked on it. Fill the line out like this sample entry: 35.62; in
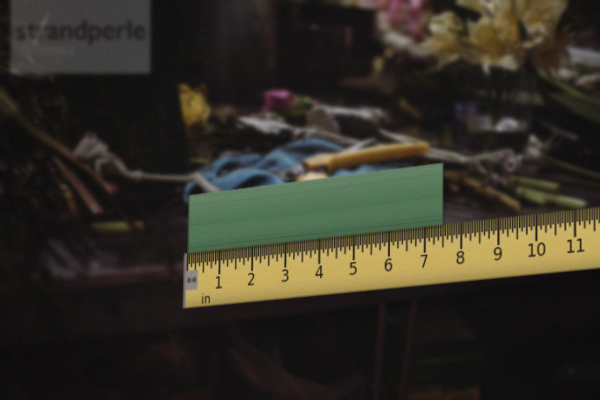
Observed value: 7.5; in
